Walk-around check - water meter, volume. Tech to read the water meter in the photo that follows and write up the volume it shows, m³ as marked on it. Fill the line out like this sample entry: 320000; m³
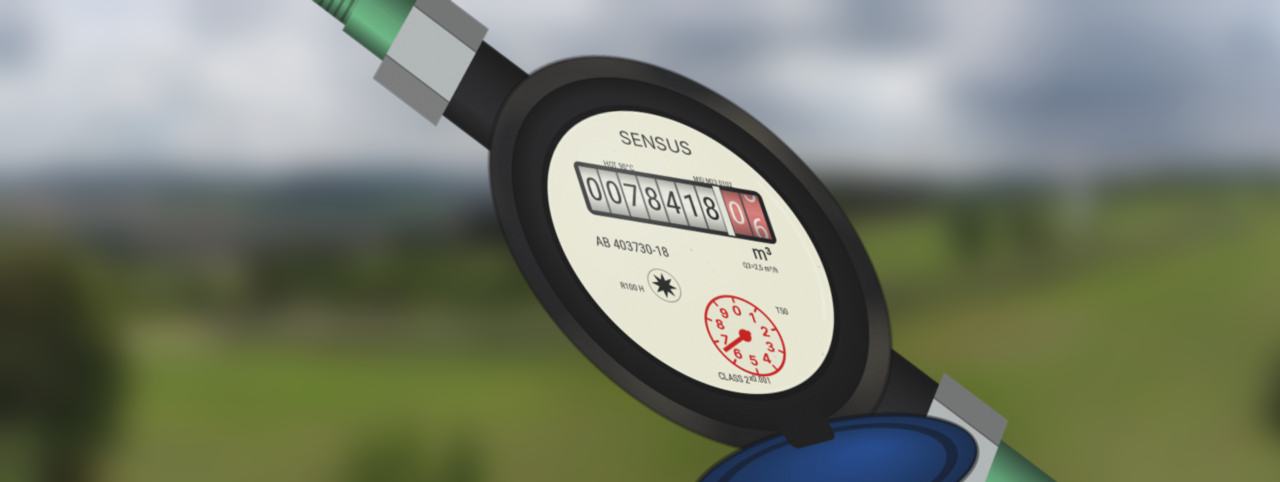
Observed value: 78418.056; m³
